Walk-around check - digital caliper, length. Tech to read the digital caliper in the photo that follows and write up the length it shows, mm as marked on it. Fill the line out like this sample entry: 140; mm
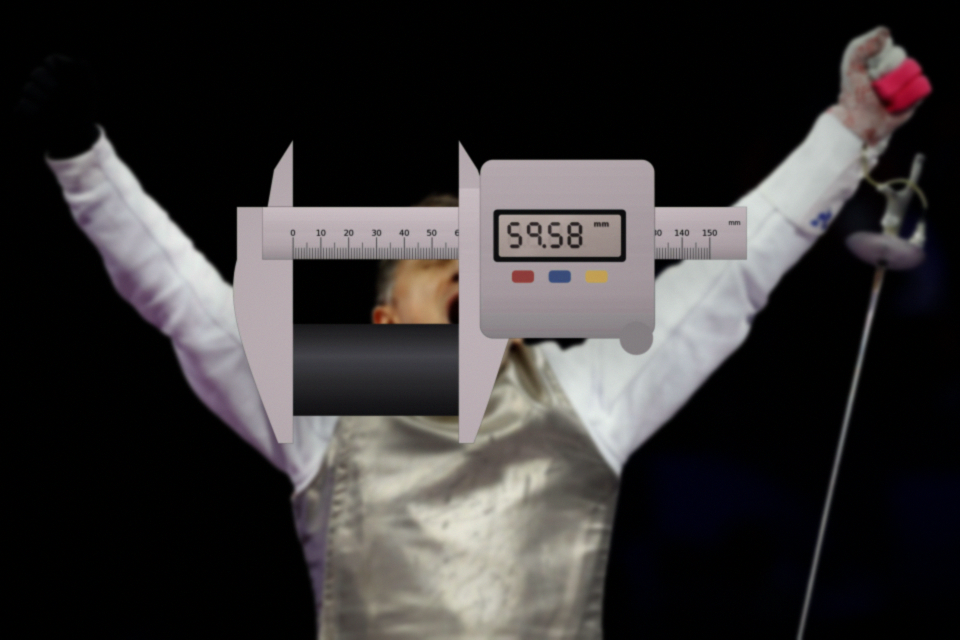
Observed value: 59.58; mm
